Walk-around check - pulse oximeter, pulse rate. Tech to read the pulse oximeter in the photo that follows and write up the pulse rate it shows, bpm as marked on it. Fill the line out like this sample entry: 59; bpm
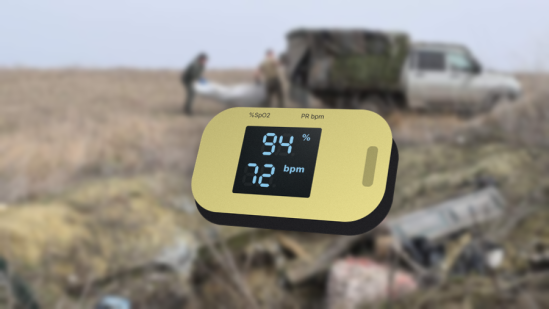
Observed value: 72; bpm
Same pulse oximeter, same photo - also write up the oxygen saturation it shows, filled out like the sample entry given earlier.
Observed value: 94; %
